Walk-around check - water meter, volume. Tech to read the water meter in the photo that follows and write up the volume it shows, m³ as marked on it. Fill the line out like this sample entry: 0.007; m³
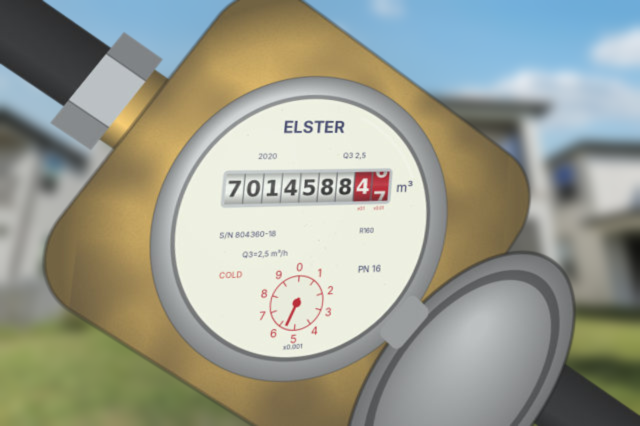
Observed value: 7014588.465; m³
